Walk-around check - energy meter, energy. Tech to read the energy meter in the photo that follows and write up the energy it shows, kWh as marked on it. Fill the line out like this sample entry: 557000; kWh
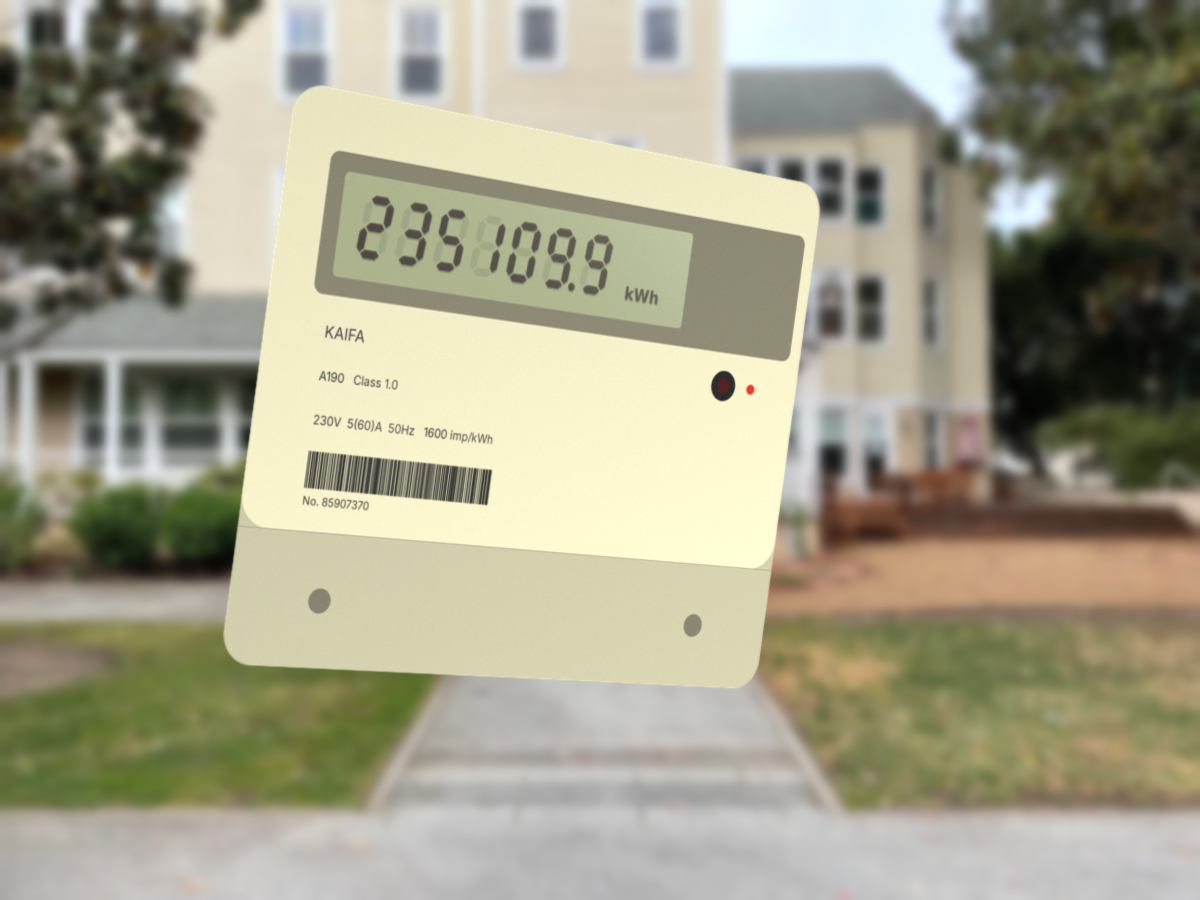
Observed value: 235109.9; kWh
